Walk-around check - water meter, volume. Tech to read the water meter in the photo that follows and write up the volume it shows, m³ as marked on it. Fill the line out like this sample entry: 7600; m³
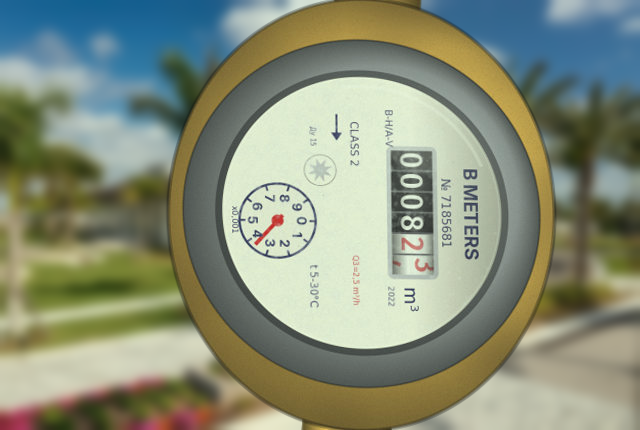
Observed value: 8.233; m³
